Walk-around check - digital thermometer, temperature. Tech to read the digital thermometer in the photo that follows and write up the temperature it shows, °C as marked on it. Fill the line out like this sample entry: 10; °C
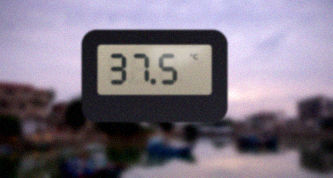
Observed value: 37.5; °C
